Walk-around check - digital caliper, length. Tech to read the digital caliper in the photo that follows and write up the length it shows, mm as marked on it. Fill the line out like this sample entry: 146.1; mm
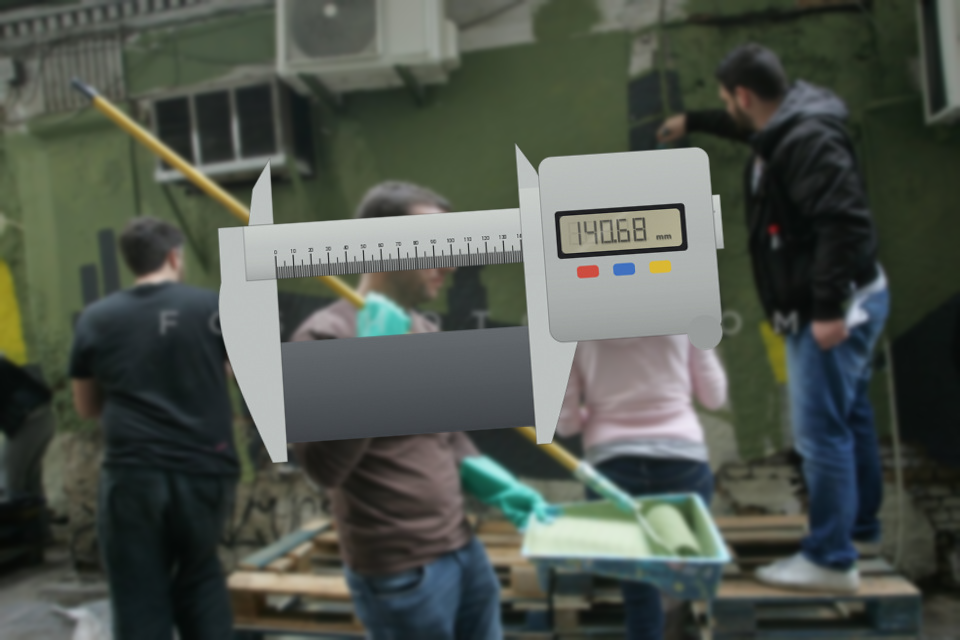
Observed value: 140.68; mm
